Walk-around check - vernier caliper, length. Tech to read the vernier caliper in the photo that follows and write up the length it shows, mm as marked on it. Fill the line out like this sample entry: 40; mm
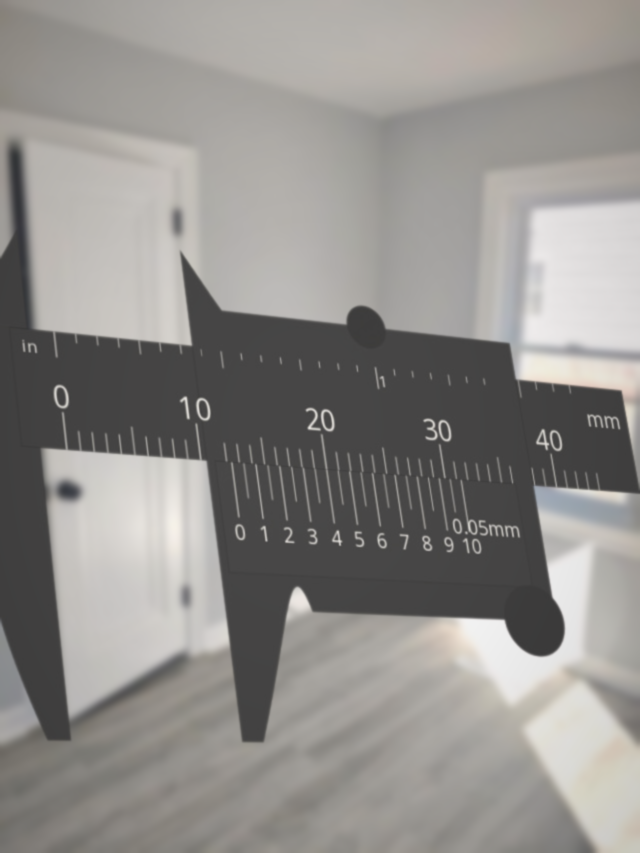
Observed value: 12.4; mm
